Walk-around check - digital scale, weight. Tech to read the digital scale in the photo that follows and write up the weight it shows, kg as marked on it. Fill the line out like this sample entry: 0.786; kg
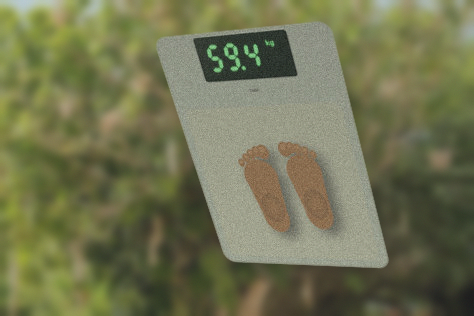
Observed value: 59.4; kg
